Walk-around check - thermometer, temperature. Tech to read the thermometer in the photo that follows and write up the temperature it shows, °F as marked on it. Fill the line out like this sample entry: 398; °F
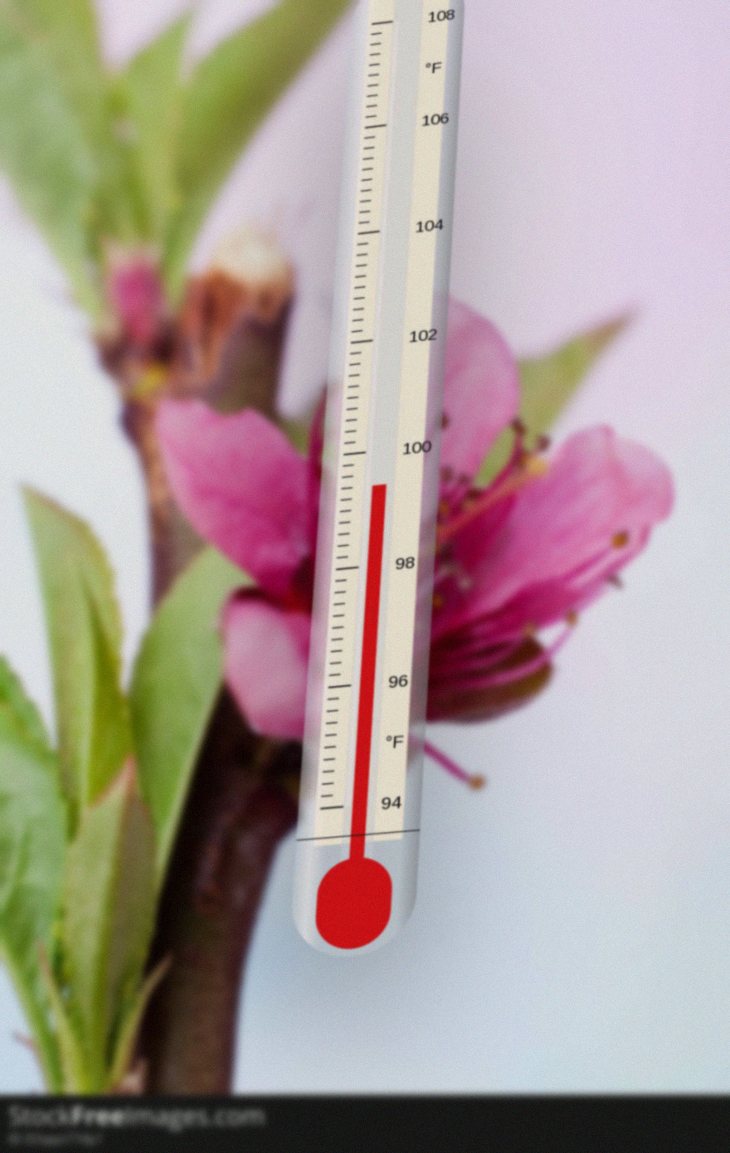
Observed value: 99.4; °F
